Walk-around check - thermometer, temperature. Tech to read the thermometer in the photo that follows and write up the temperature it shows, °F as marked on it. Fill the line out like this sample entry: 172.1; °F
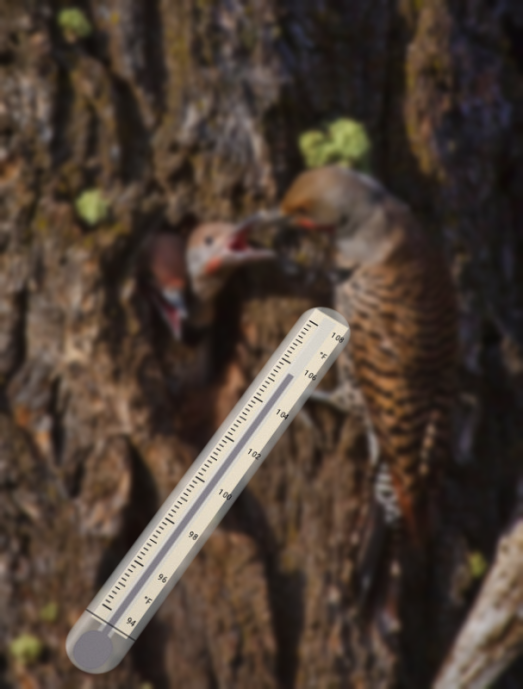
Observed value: 105.6; °F
